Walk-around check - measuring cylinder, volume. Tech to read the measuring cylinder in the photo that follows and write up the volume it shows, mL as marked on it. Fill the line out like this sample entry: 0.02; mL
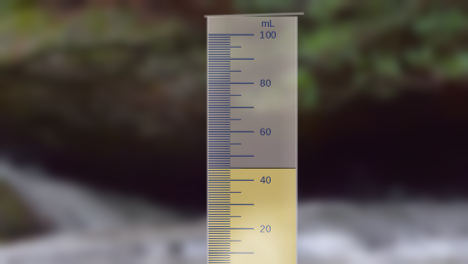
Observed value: 45; mL
